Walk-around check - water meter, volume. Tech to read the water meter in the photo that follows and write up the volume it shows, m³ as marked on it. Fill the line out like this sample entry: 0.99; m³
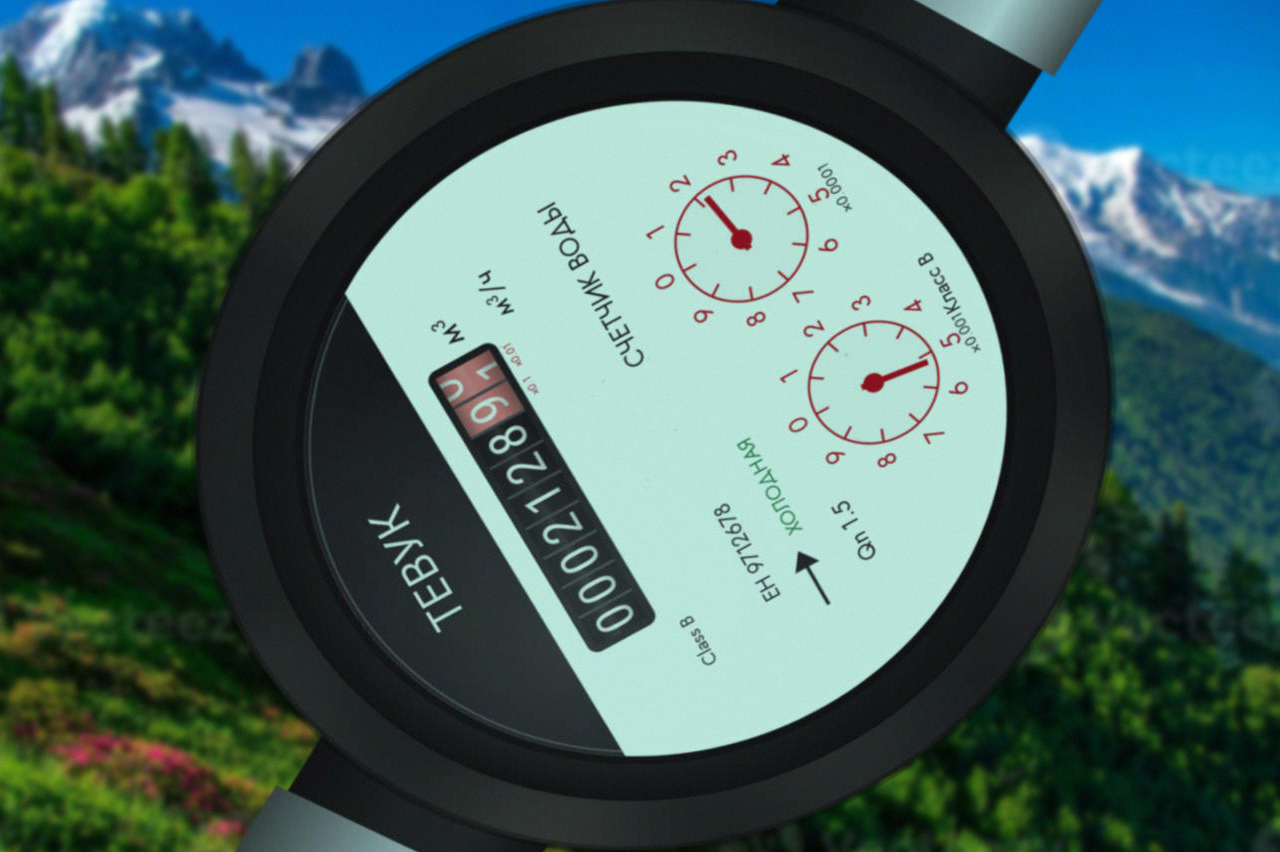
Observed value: 2128.9052; m³
